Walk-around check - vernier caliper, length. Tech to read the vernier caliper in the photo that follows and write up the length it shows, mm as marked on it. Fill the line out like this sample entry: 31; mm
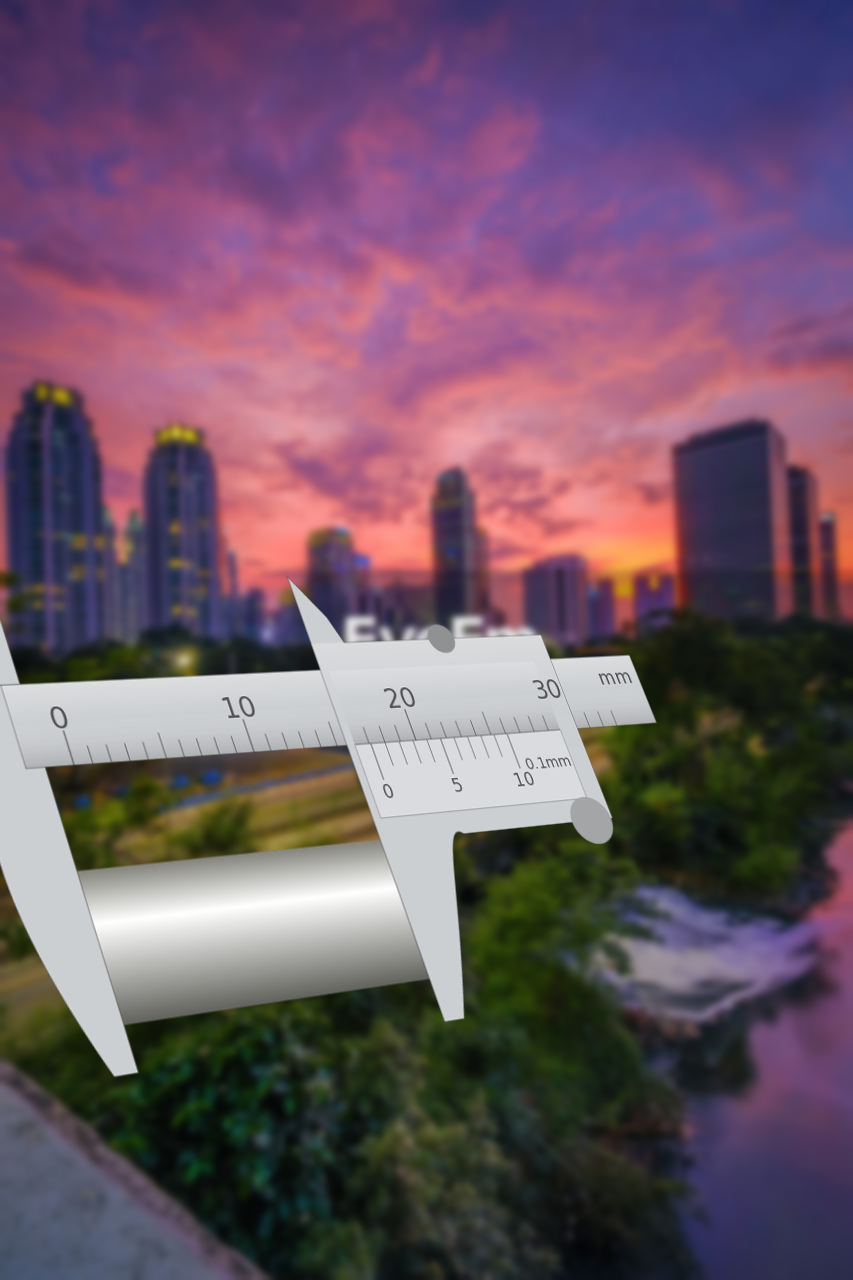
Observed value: 17.1; mm
